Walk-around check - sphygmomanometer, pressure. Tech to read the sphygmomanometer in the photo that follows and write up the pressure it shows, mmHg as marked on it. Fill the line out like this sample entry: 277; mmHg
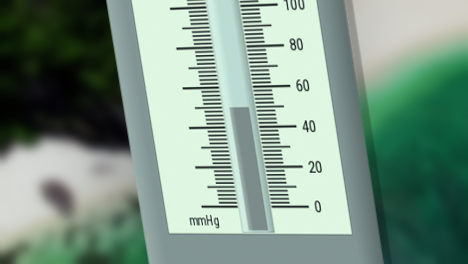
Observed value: 50; mmHg
